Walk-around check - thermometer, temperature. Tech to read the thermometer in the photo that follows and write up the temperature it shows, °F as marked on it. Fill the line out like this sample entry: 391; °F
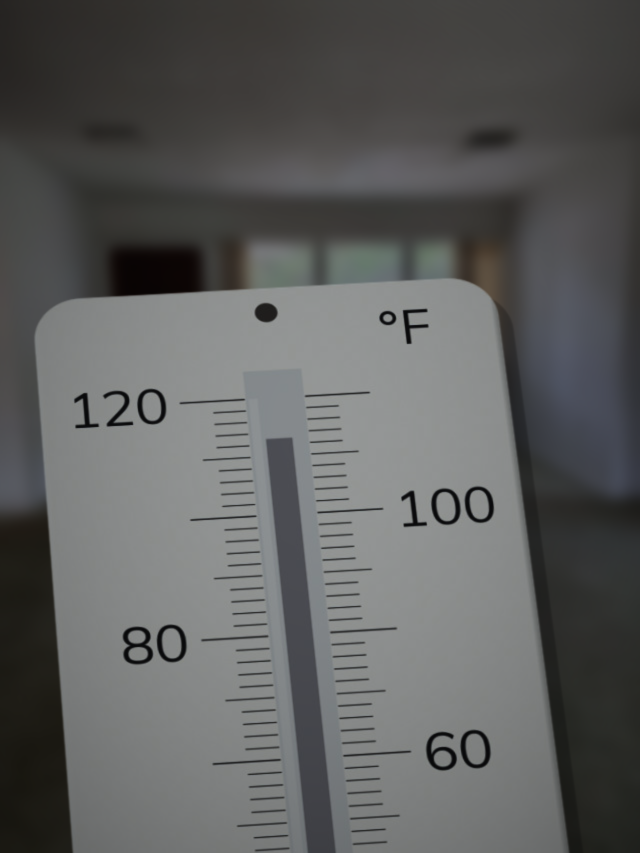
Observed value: 113; °F
